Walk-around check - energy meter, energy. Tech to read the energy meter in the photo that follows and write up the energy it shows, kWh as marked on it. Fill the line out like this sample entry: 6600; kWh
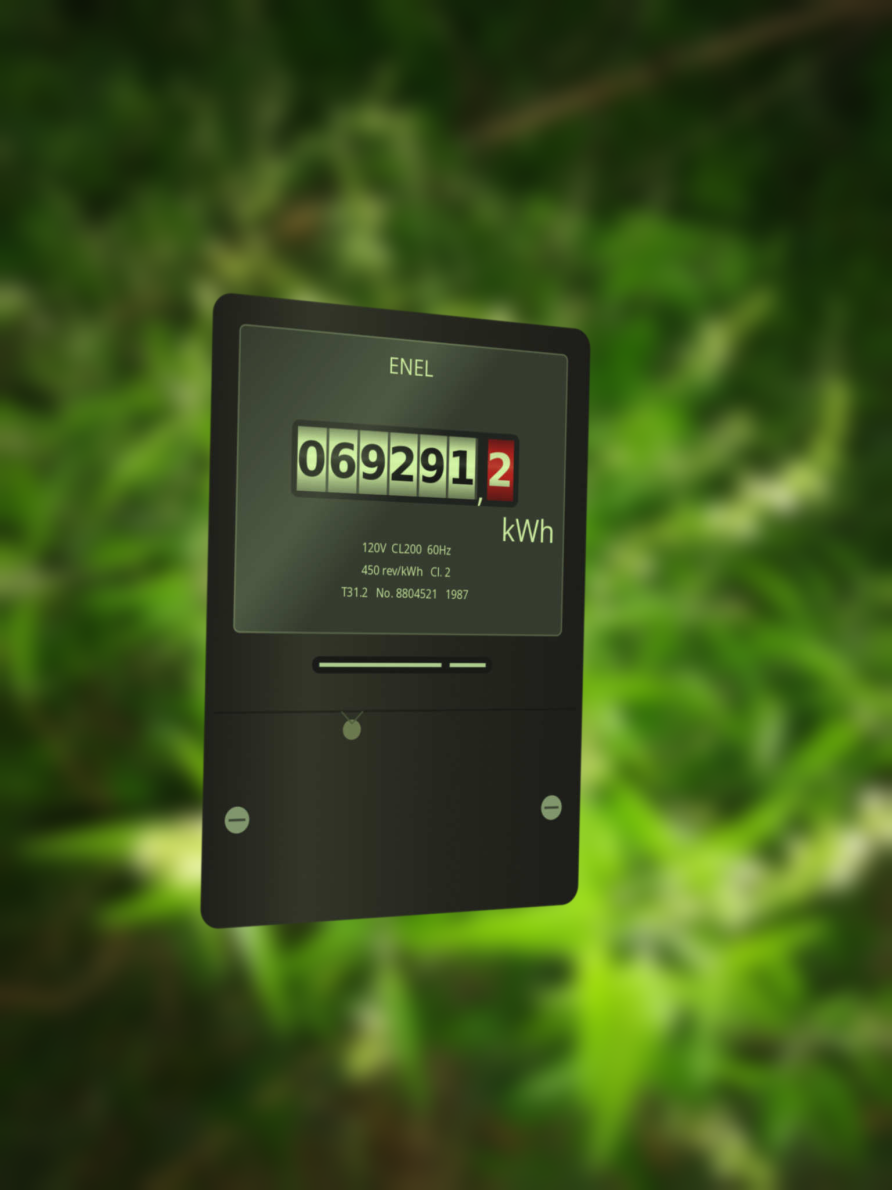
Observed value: 69291.2; kWh
